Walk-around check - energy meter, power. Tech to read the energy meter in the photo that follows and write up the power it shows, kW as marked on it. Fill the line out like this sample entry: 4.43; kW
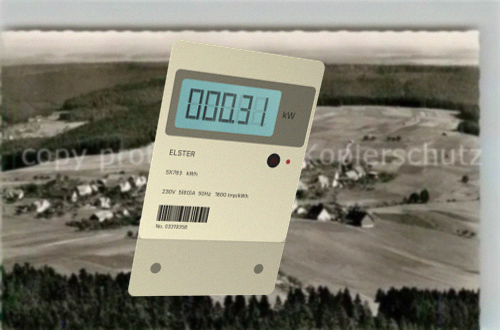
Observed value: 0.31; kW
